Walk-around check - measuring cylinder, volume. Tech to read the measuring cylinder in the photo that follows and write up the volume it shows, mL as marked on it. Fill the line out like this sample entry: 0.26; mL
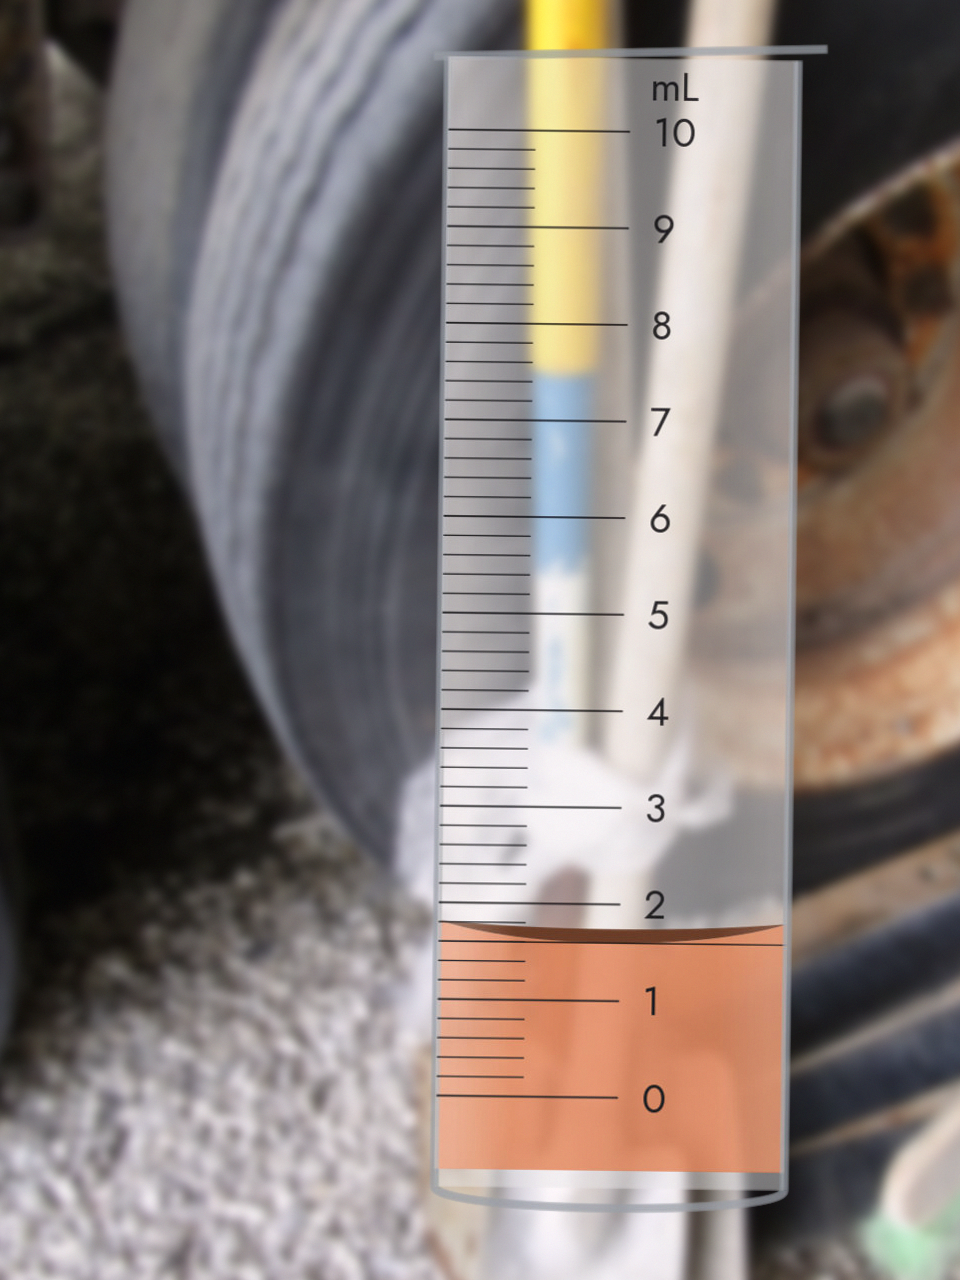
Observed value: 1.6; mL
